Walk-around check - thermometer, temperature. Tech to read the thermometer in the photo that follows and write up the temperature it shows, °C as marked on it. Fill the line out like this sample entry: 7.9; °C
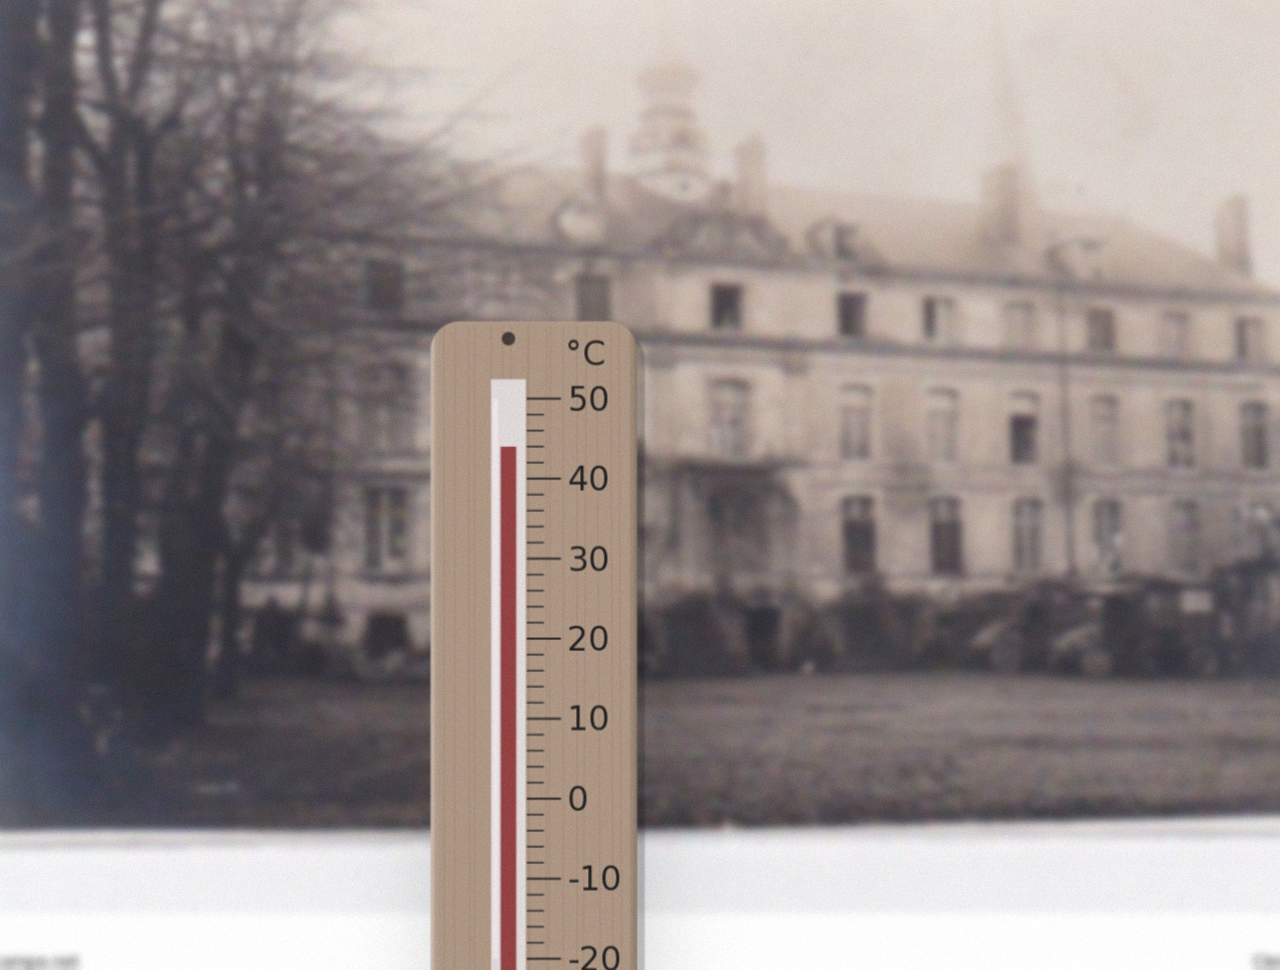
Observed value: 44; °C
